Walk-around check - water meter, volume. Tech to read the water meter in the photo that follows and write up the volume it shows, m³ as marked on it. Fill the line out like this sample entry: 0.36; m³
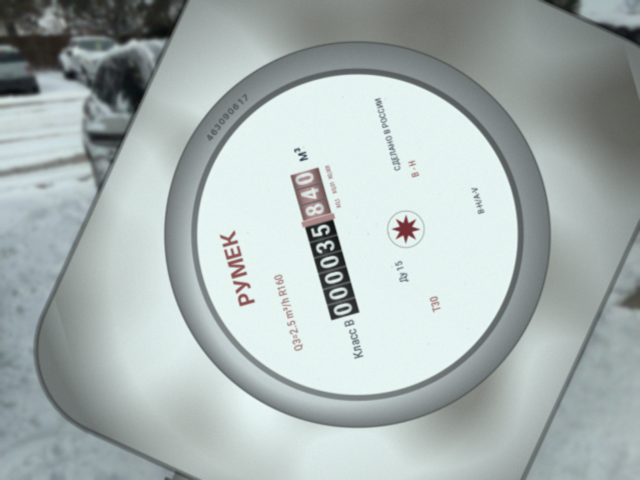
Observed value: 35.840; m³
